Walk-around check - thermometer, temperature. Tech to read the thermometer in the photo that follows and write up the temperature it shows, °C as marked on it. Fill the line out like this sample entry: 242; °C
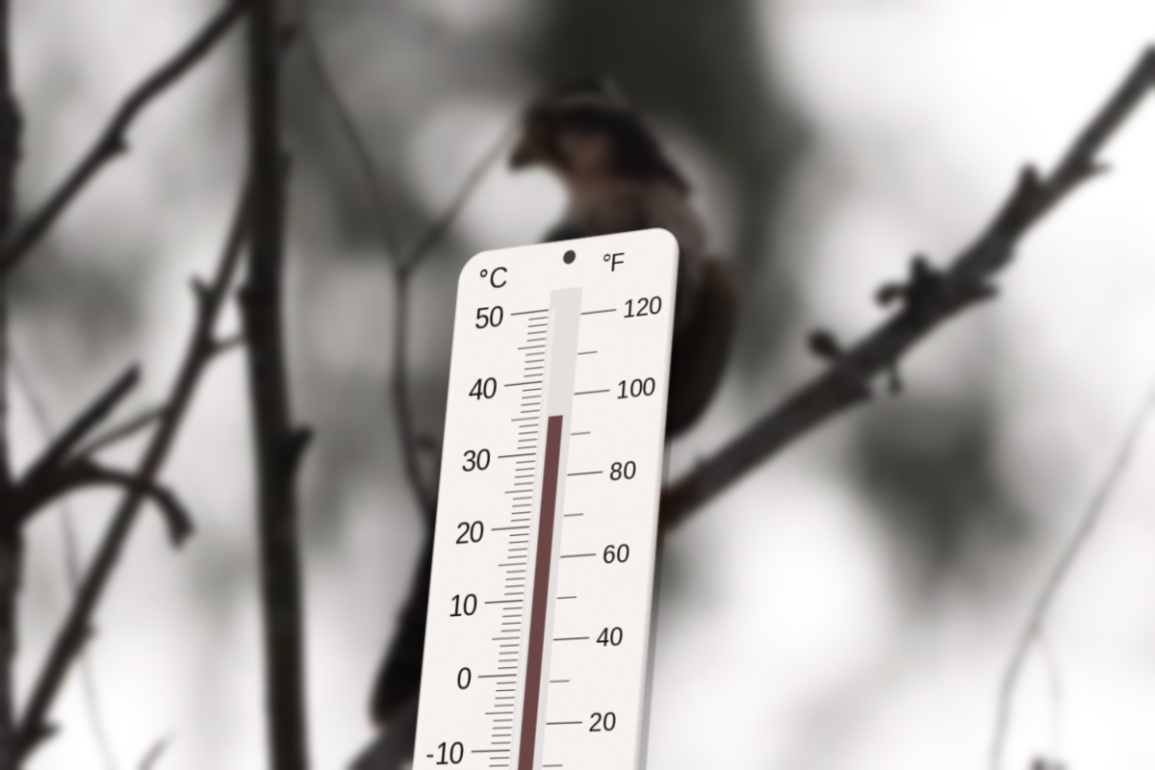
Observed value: 35; °C
